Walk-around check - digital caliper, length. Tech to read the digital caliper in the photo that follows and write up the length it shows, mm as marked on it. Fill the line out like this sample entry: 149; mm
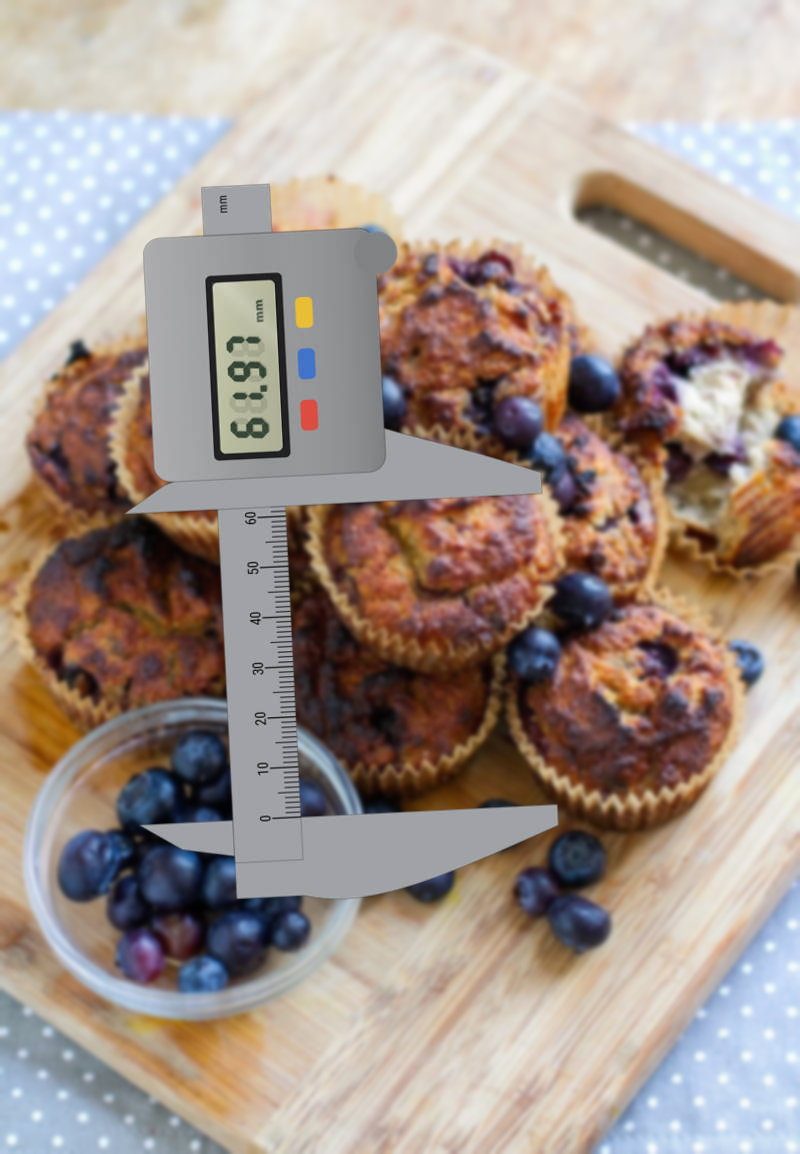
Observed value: 61.97; mm
